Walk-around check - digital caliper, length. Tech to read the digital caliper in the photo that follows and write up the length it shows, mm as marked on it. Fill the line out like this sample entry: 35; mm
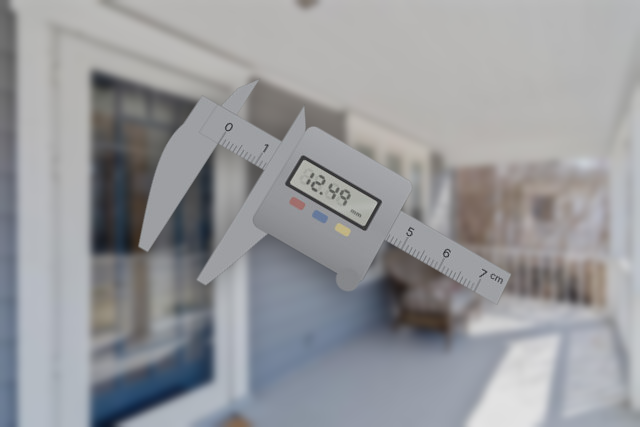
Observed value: 12.49; mm
